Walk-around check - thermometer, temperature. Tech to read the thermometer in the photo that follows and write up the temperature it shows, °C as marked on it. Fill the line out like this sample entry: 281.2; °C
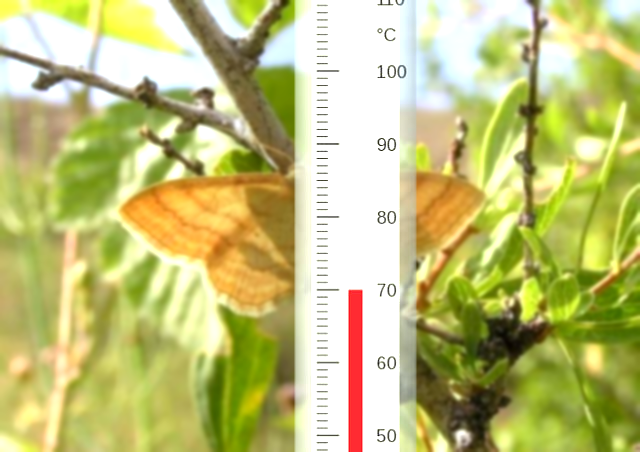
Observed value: 70; °C
